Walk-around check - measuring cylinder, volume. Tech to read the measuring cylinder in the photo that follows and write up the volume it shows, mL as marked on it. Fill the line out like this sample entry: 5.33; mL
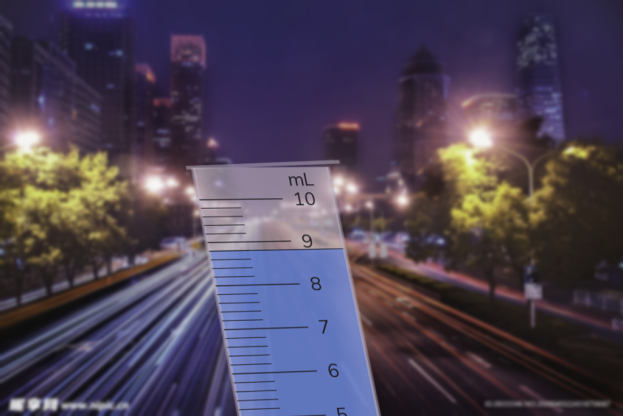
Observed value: 8.8; mL
